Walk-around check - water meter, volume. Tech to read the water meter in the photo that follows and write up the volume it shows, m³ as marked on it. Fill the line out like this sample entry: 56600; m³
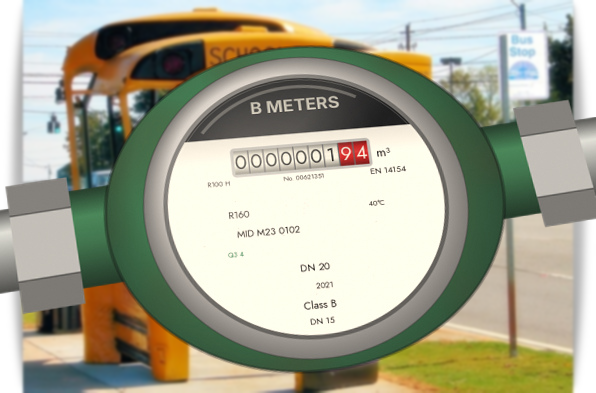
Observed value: 1.94; m³
